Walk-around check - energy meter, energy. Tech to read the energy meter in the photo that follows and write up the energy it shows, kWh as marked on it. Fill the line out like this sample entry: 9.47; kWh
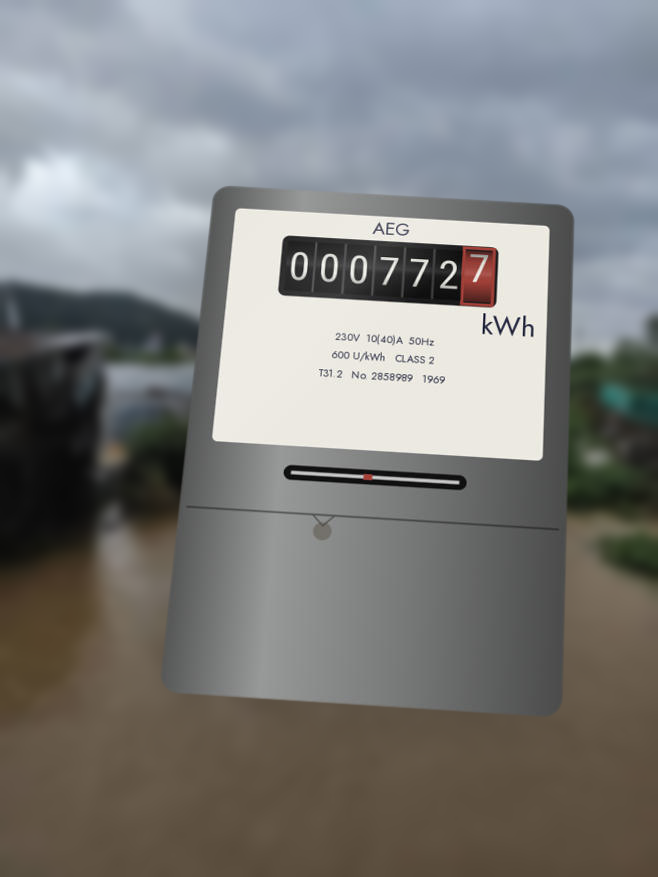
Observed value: 772.7; kWh
